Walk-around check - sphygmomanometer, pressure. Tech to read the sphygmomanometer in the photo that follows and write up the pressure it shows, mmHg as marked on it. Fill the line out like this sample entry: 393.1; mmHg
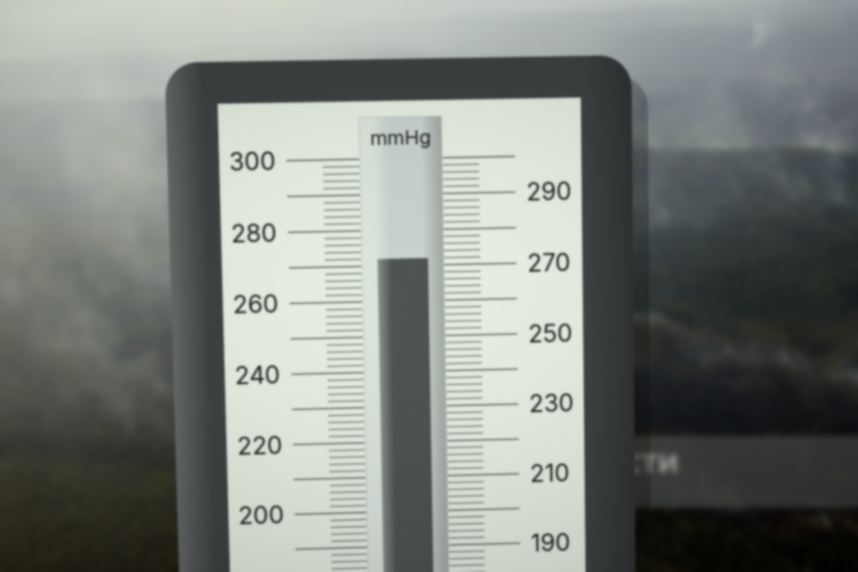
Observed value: 272; mmHg
